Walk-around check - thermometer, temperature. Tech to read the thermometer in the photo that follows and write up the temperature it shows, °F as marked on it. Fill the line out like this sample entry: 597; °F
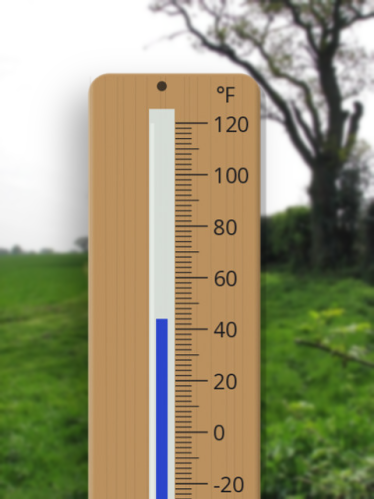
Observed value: 44; °F
